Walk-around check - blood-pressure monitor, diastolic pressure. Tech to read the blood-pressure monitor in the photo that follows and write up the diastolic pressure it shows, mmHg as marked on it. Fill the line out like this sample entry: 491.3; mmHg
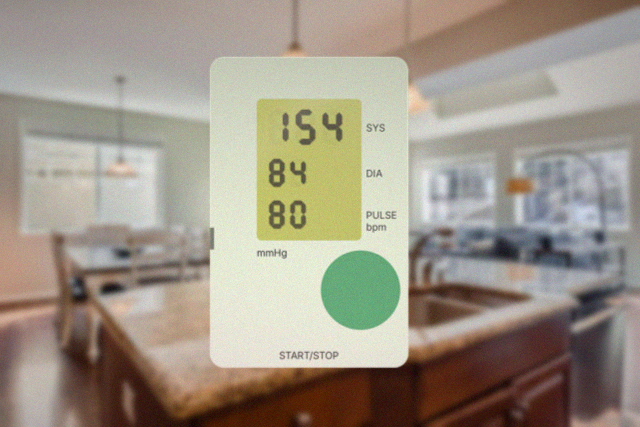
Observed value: 84; mmHg
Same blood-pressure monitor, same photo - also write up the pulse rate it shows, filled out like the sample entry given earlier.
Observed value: 80; bpm
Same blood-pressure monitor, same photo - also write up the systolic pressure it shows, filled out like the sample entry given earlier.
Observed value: 154; mmHg
